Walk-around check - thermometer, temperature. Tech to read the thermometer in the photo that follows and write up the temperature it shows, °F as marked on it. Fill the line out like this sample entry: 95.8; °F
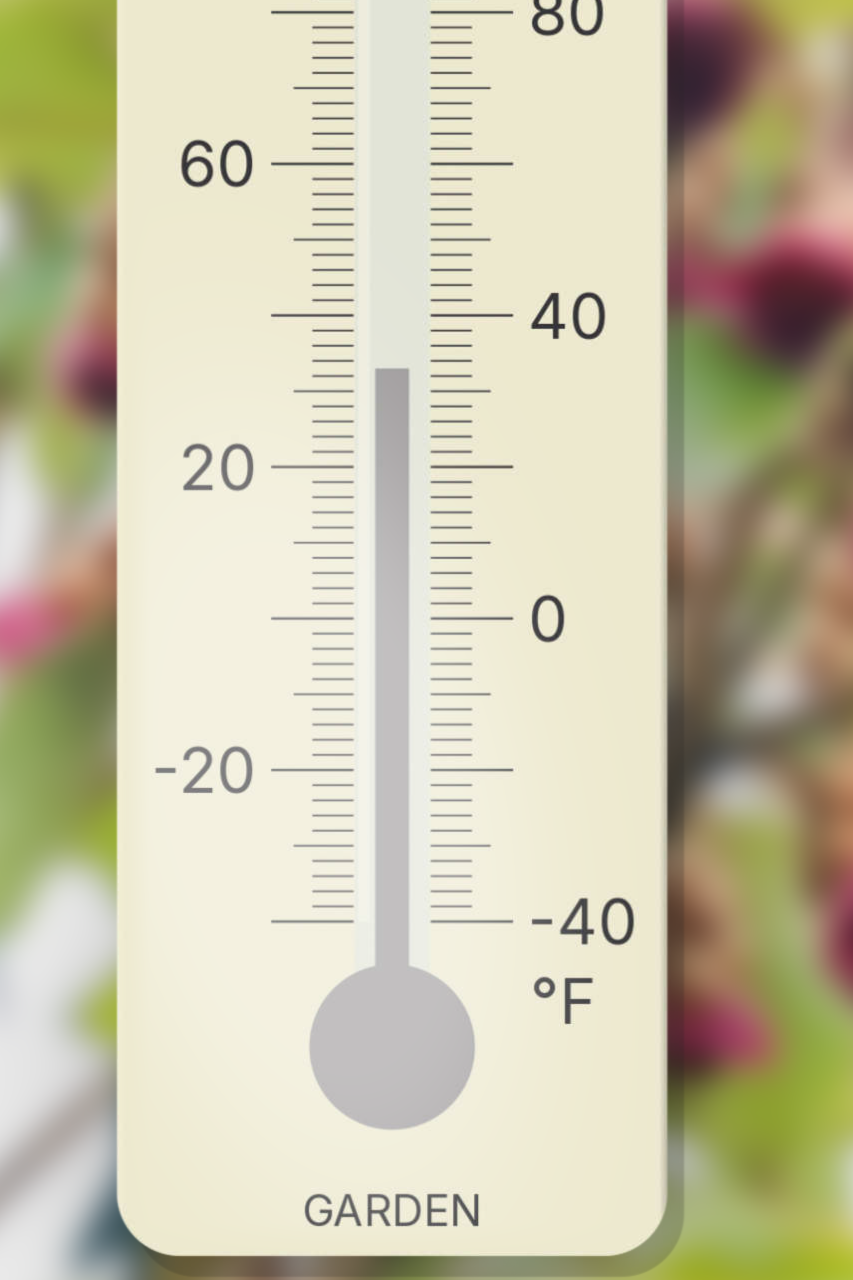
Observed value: 33; °F
